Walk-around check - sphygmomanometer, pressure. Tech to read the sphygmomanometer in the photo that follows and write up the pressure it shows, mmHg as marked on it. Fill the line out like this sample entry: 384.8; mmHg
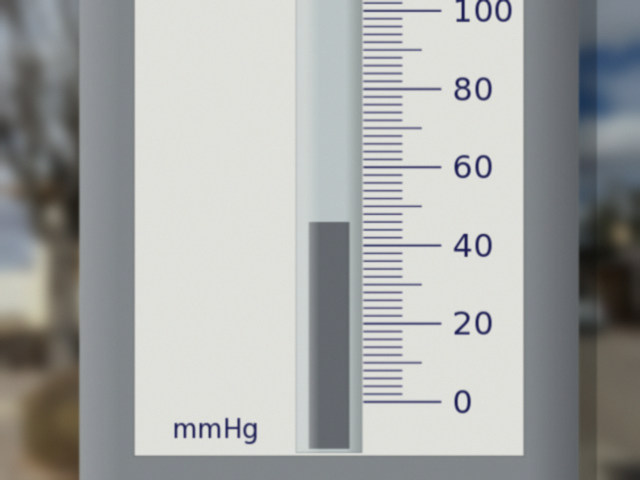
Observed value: 46; mmHg
